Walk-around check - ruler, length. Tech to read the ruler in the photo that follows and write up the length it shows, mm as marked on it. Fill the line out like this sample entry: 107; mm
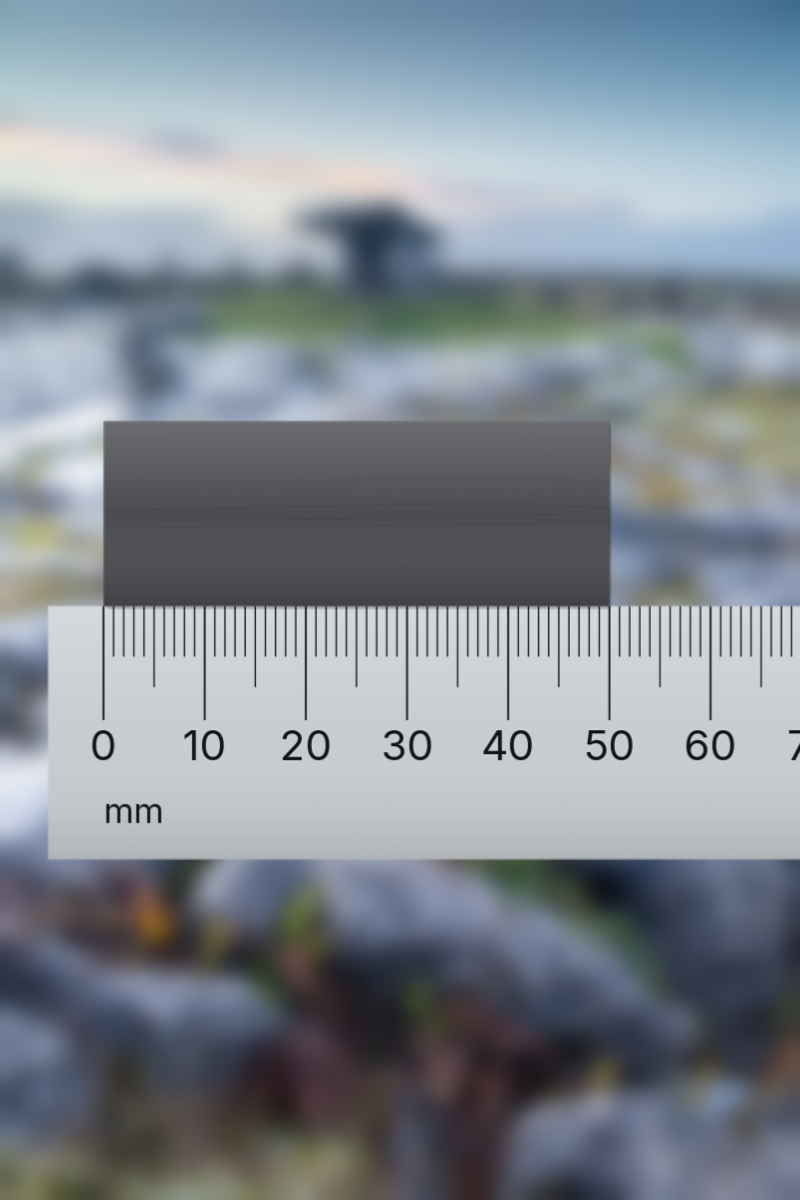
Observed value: 50; mm
